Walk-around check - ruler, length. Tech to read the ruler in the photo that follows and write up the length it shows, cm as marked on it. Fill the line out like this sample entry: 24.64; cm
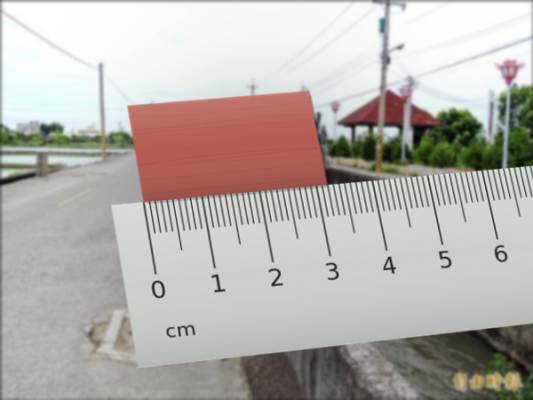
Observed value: 3.2; cm
